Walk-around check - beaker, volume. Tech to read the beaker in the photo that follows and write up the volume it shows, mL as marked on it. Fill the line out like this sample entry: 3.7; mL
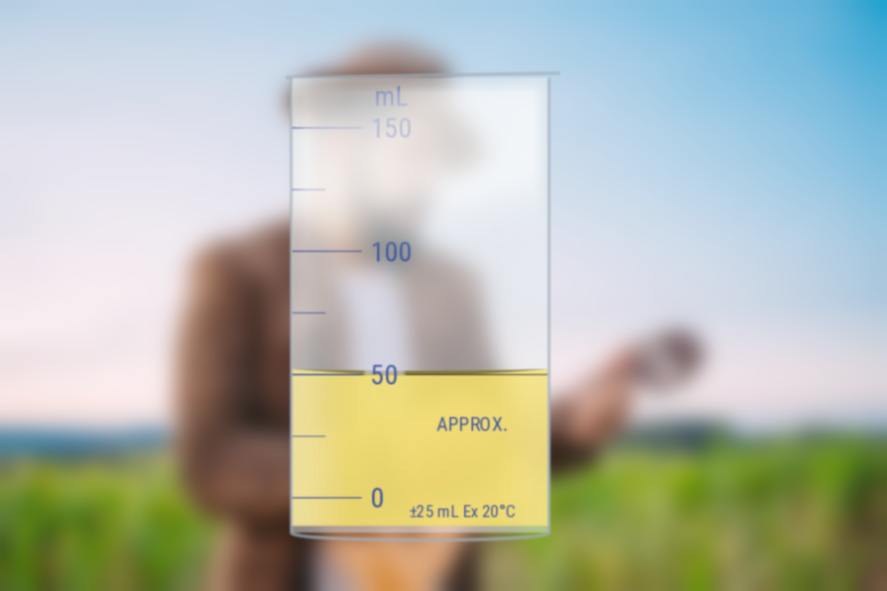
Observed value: 50; mL
